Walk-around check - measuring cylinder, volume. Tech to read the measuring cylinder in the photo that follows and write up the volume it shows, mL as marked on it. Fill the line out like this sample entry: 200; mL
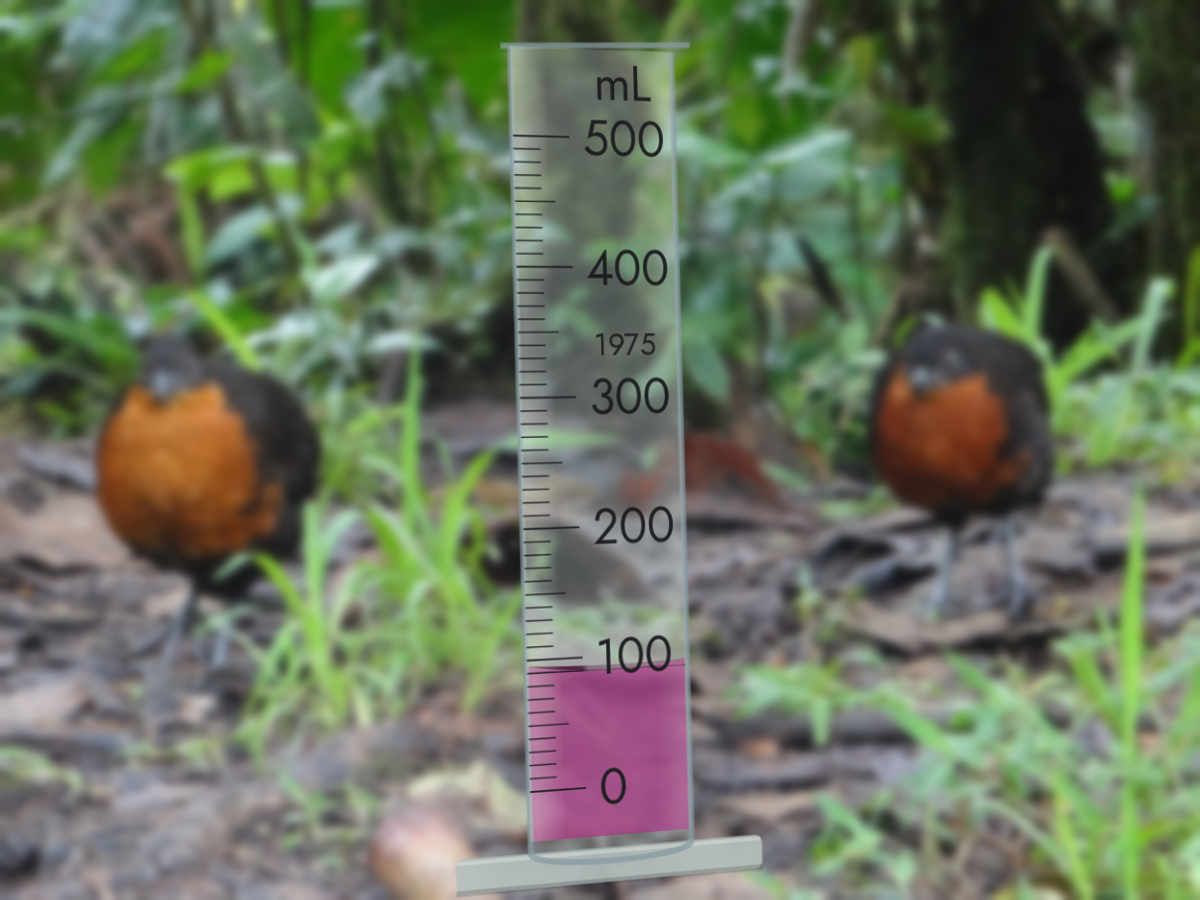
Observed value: 90; mL
